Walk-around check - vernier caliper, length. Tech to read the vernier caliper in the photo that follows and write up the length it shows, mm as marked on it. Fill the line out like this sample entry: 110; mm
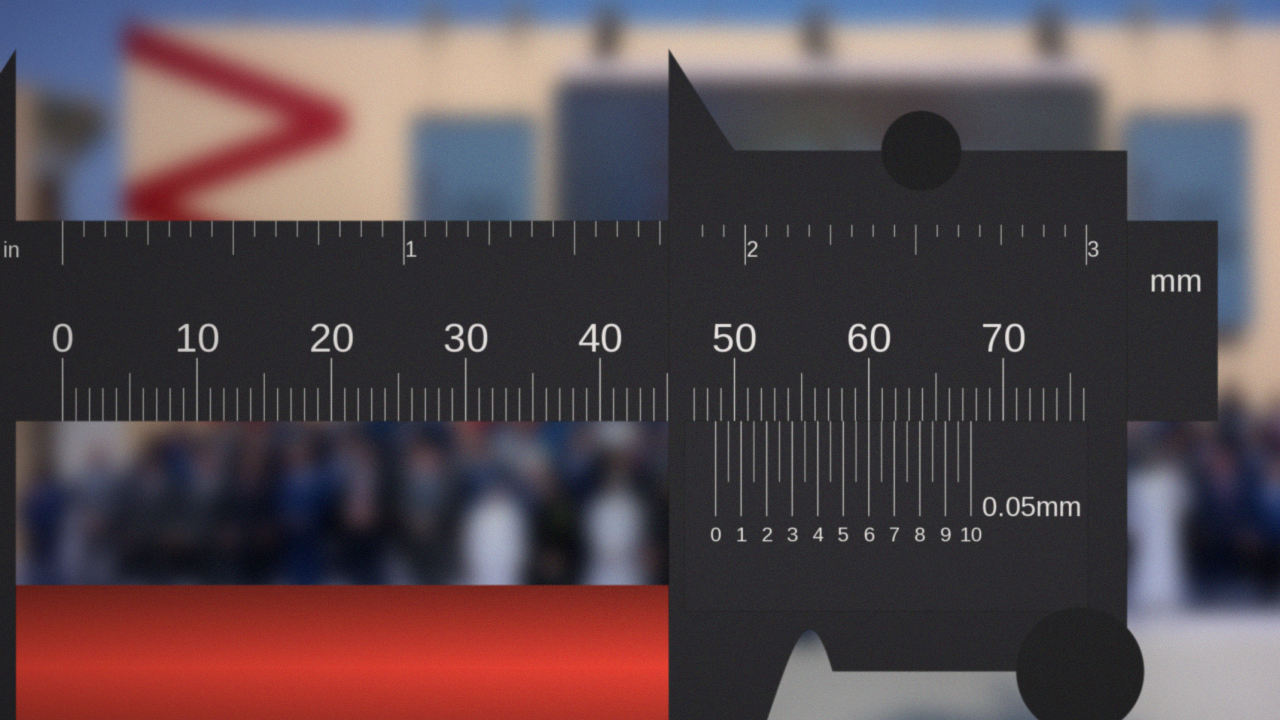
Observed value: 48.6; mm
